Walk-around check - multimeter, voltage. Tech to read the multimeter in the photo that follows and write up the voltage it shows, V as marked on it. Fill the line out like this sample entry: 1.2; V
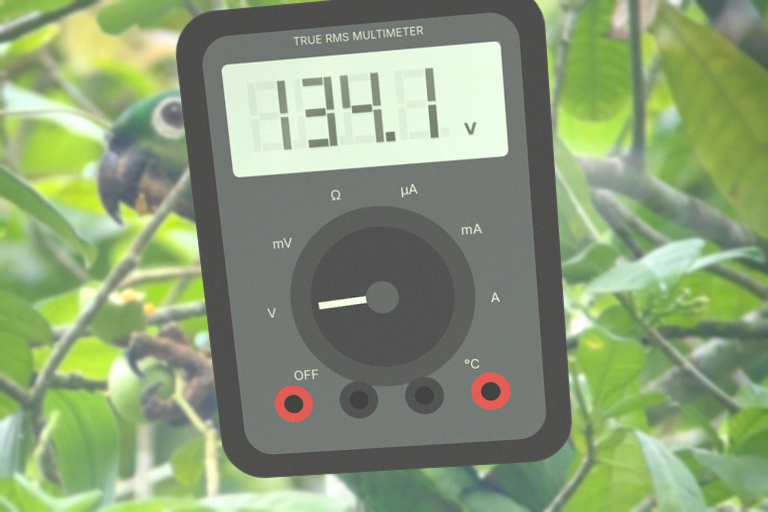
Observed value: 134.1; V
